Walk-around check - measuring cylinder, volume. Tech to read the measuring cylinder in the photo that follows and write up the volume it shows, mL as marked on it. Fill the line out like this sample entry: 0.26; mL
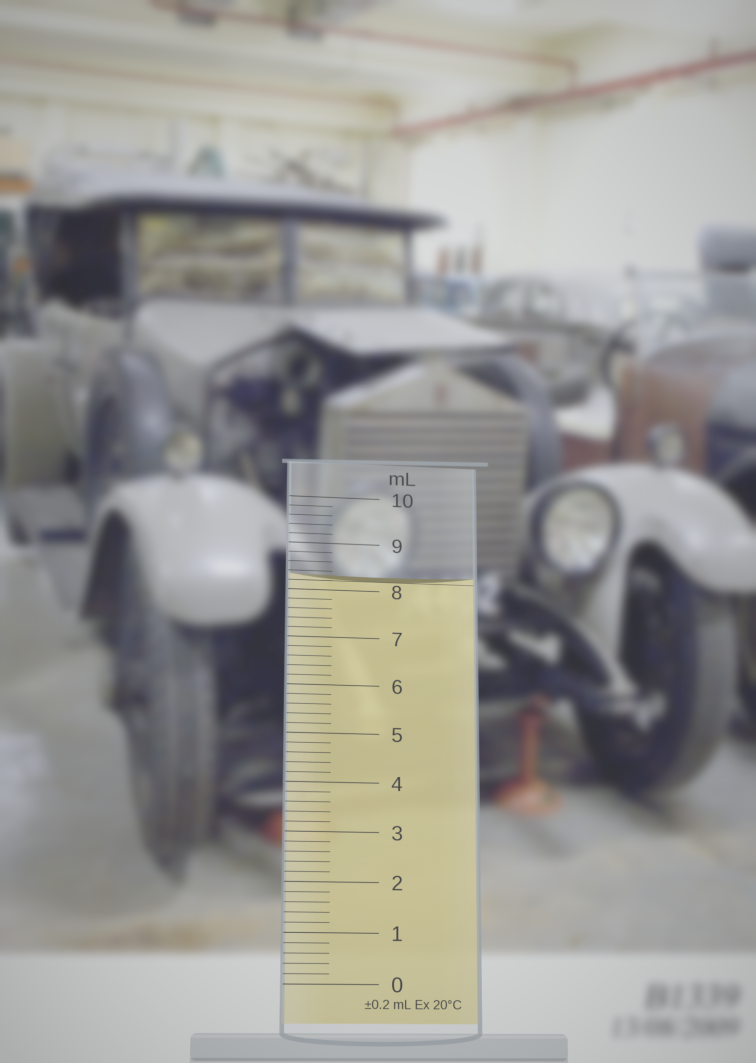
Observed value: 8.2; mL
